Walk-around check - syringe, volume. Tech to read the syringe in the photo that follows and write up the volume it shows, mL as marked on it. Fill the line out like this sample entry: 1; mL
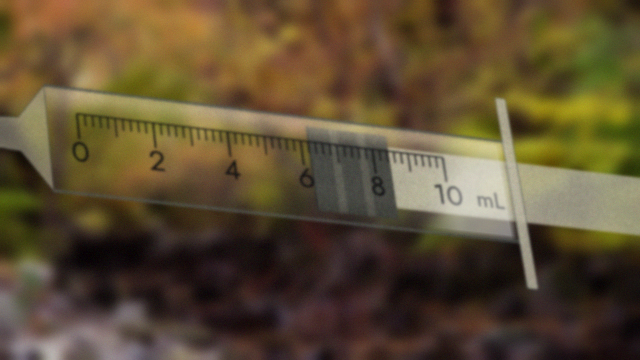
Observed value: 6.2; mL
